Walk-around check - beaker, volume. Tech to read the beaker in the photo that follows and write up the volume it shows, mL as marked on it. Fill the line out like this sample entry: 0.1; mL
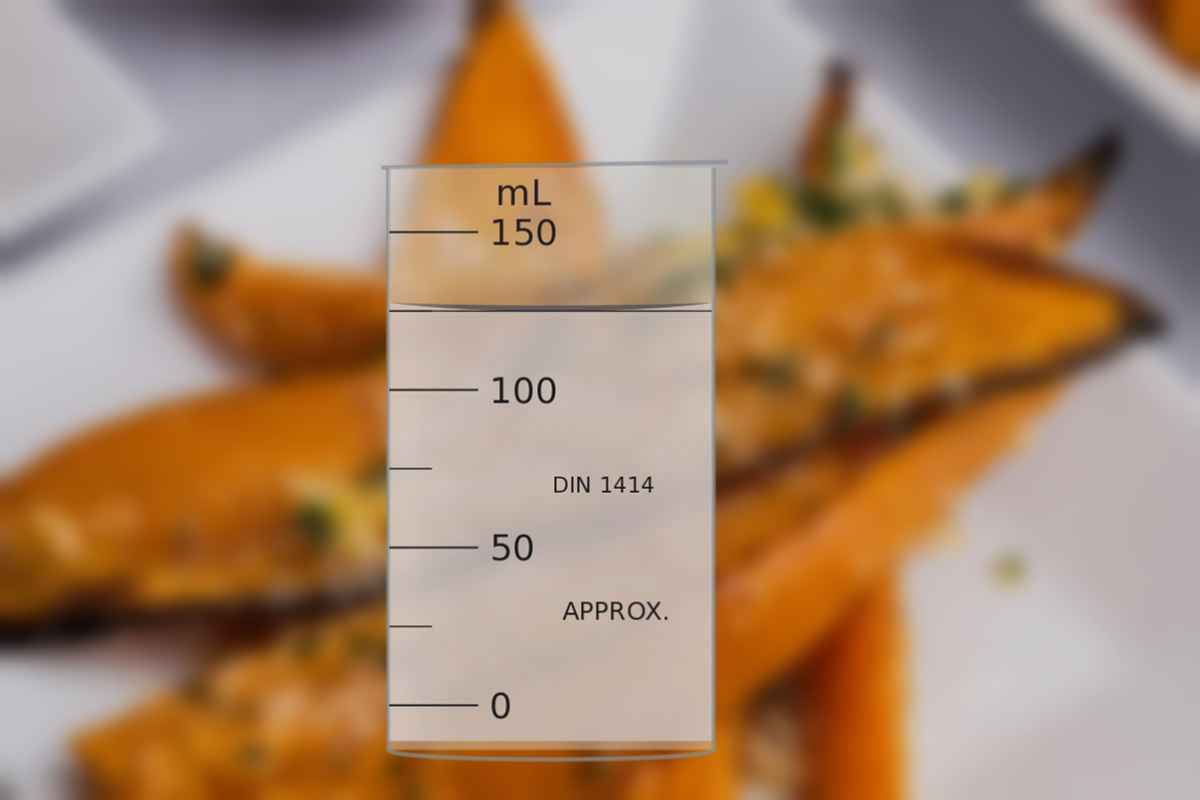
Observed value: 125; mL
